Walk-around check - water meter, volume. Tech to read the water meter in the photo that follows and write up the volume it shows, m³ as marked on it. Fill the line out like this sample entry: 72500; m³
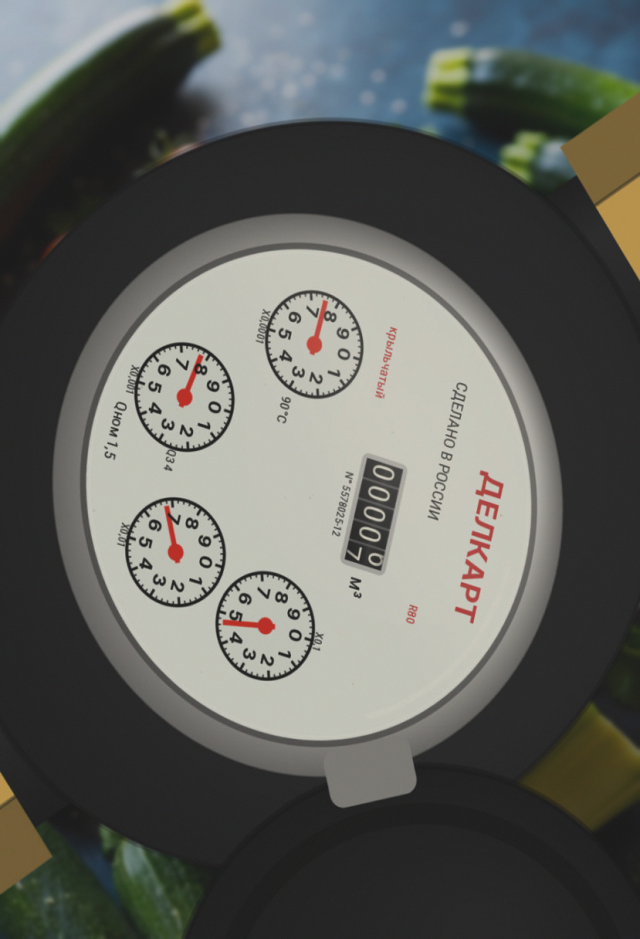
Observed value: 6.4677; m³
